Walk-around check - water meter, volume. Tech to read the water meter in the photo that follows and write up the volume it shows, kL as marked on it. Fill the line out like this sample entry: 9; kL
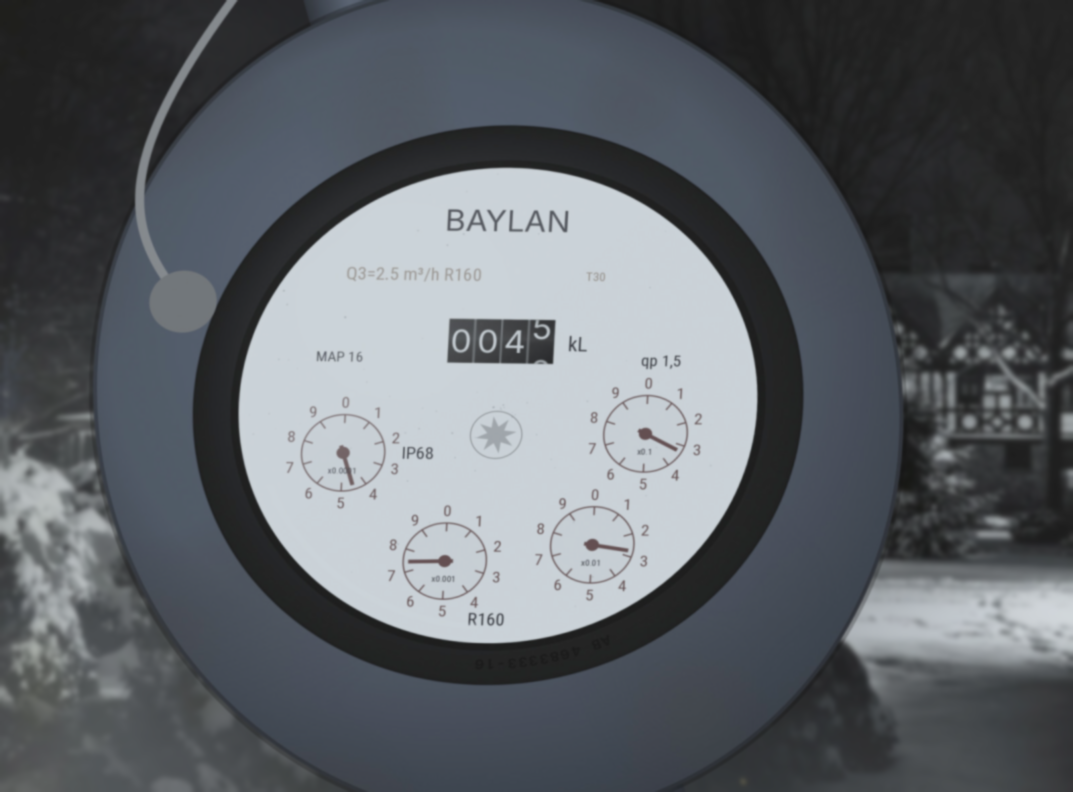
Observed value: 45.3274; kL
